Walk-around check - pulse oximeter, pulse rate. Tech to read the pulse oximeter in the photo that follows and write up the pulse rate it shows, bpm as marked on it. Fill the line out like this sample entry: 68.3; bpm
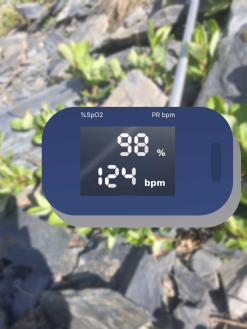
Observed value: 124; bpm
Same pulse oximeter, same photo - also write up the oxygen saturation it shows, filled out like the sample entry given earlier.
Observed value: 98; %
